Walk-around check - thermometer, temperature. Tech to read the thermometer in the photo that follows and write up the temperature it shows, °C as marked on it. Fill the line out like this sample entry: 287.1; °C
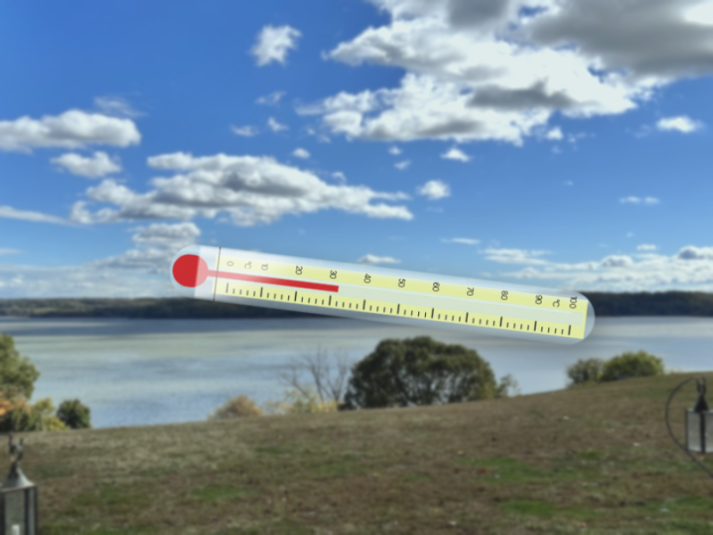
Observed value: 32; °C
